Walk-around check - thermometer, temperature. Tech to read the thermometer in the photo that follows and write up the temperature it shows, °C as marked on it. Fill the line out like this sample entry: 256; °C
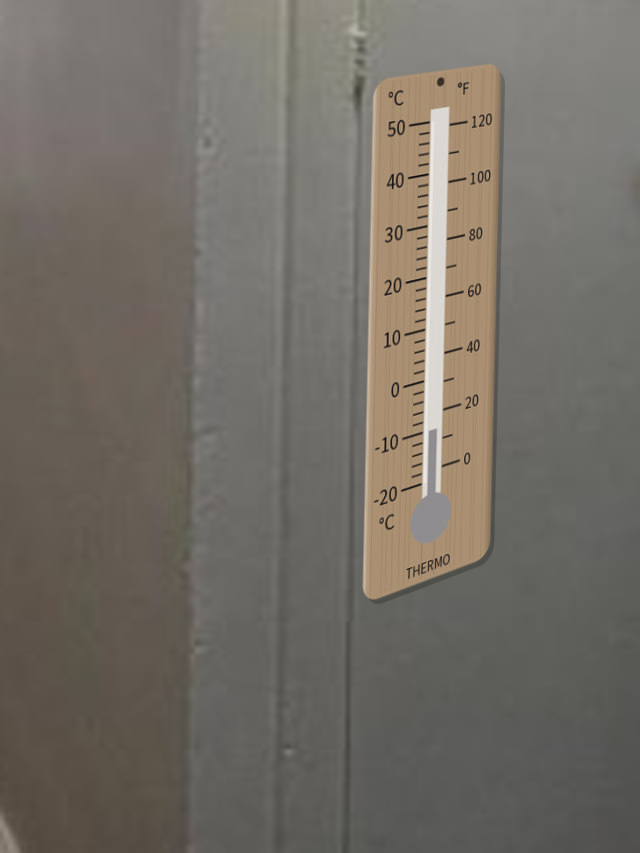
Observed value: -10; °C
